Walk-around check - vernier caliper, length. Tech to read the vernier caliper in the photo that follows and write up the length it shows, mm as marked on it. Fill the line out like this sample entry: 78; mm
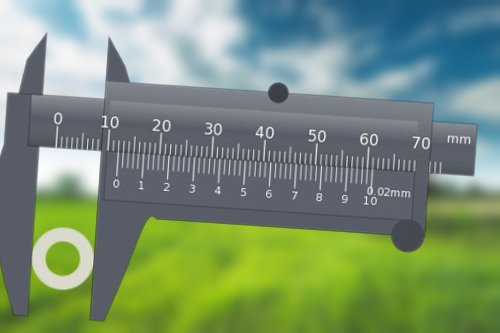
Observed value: 12.0; mm
